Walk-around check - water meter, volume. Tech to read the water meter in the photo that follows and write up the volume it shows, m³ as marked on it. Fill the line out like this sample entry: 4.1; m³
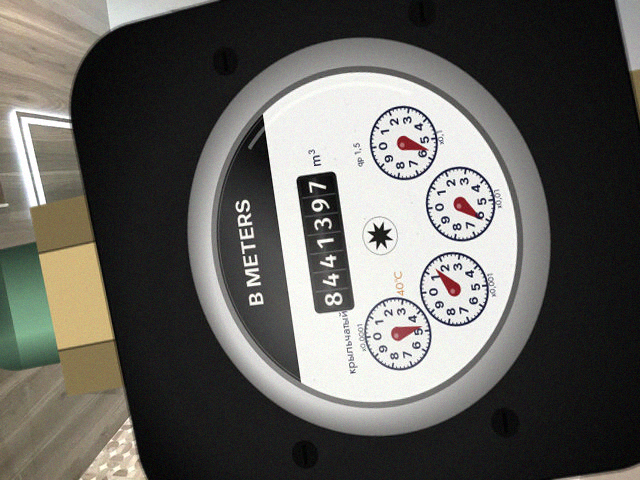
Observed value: 8441397.5614; m³
